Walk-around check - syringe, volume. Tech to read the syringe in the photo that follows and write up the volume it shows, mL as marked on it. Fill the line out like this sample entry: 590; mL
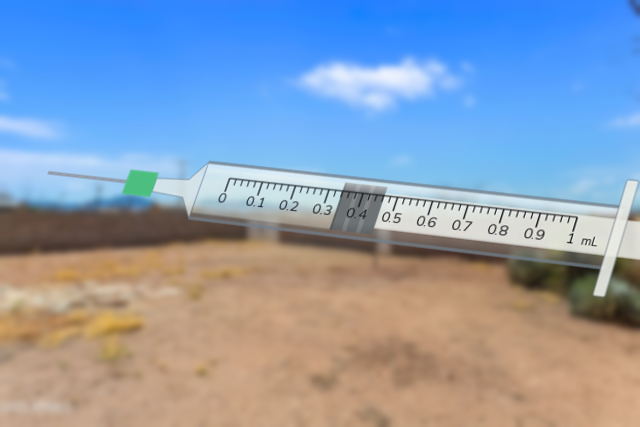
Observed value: 0.34; mL
